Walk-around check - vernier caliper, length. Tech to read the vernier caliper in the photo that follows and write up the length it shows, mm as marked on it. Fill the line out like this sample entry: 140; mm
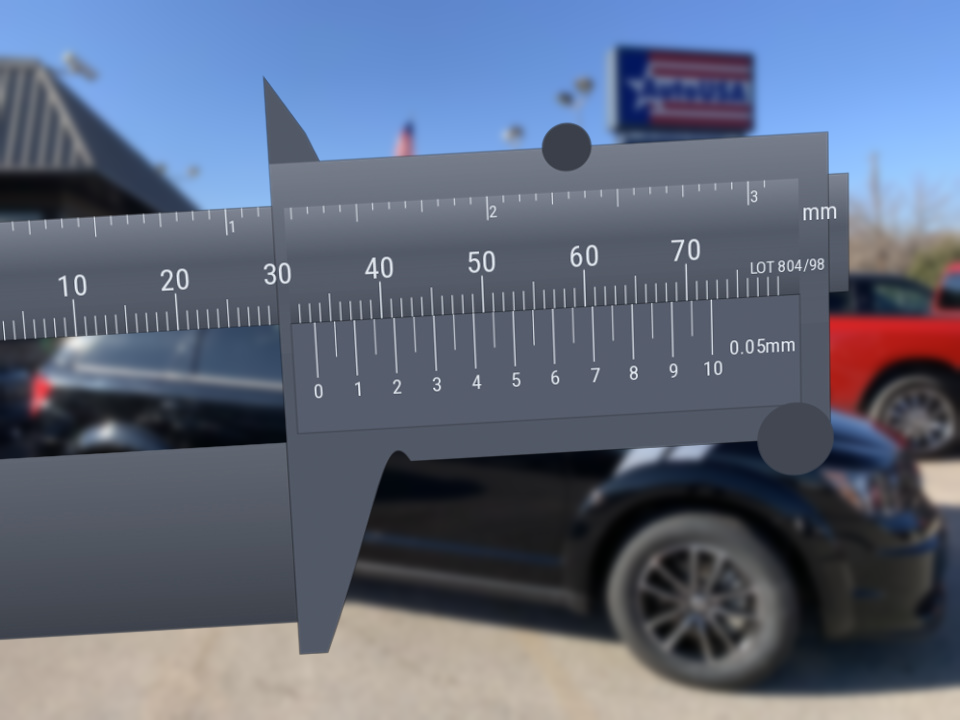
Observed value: 33.4; mm
